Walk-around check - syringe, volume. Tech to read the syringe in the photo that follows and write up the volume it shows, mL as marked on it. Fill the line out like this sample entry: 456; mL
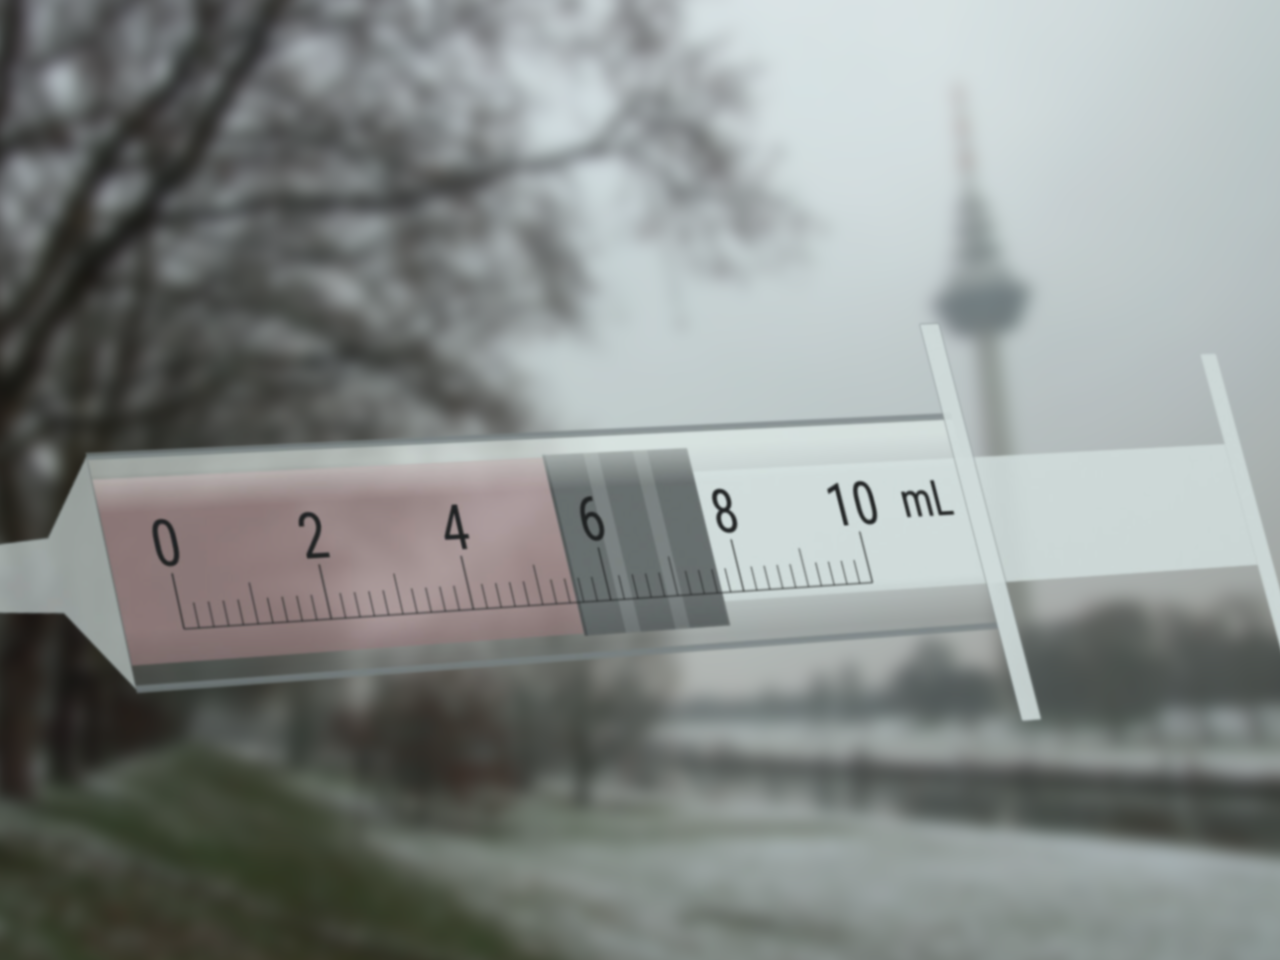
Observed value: 5.5; mL
